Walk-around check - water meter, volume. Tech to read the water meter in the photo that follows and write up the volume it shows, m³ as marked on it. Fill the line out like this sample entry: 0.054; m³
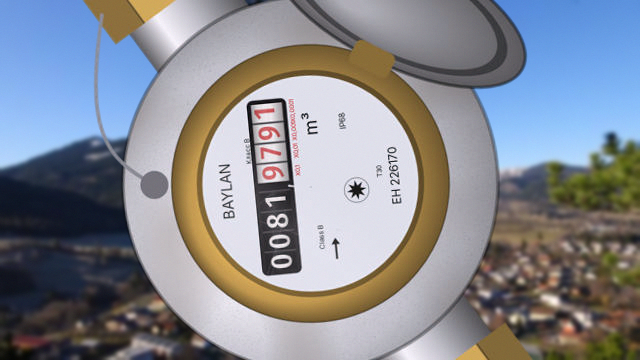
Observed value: 81.9791; m³
